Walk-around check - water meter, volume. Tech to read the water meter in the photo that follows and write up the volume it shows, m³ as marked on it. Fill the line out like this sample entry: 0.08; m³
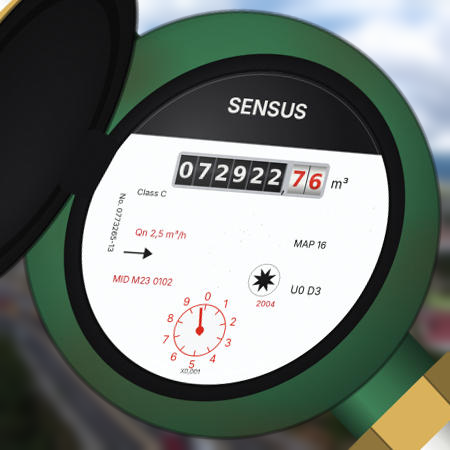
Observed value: 72922.759; m³
